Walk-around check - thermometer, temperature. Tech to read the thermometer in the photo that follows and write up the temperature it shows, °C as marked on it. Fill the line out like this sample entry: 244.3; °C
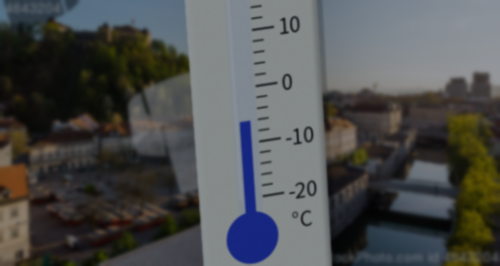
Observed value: -6; °C
